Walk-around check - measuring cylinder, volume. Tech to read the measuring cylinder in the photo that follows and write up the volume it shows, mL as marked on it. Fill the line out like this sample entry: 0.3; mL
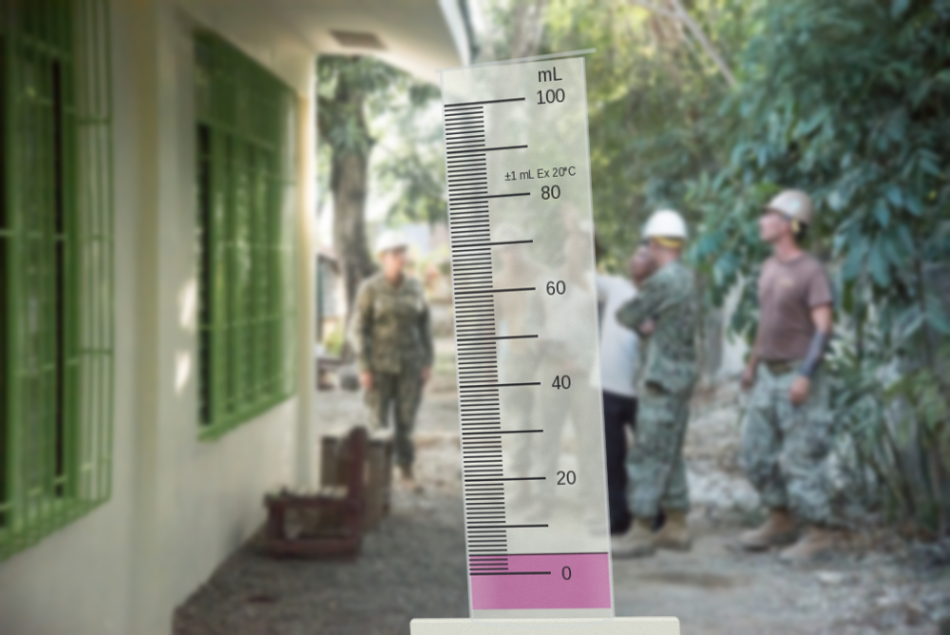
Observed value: 4; mL
